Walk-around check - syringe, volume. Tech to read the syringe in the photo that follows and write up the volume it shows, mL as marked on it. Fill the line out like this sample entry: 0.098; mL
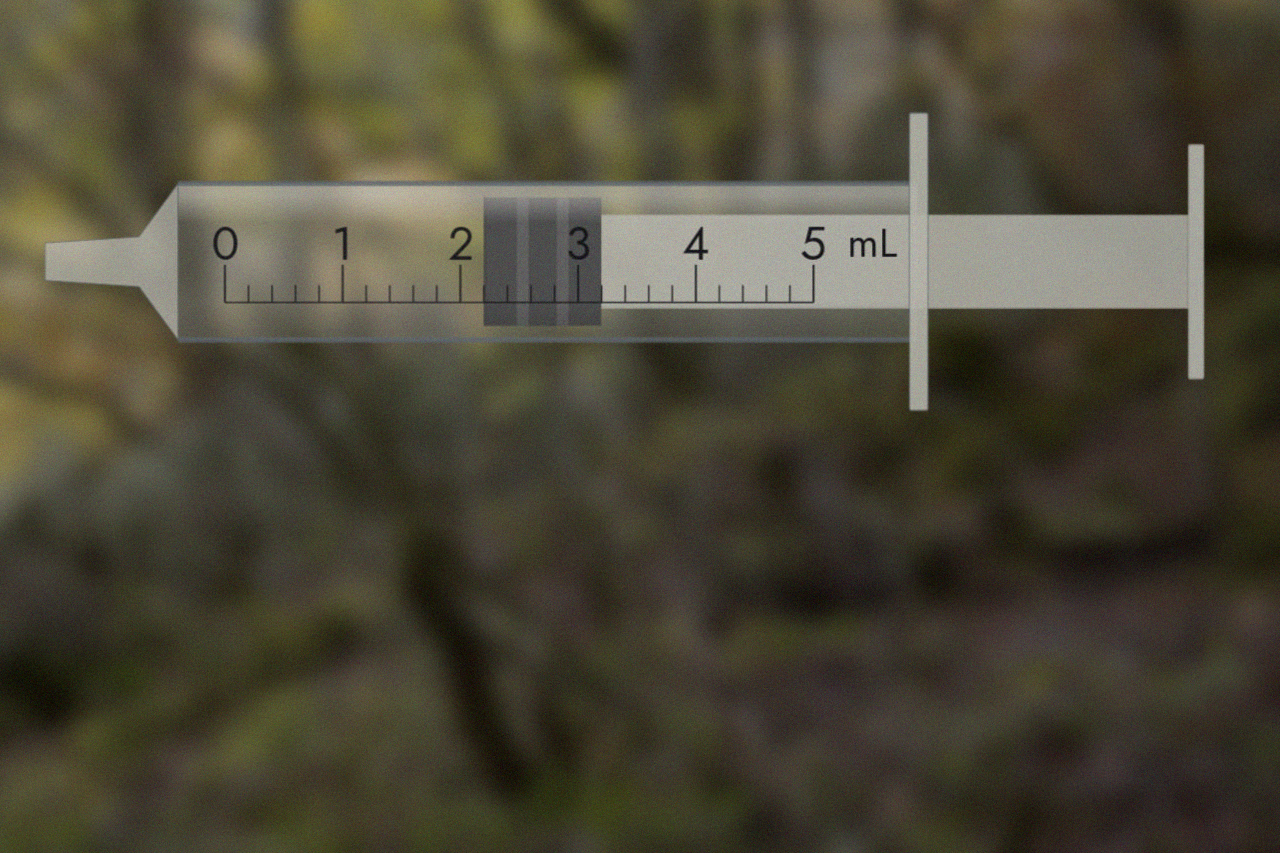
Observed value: 2.2; mL
